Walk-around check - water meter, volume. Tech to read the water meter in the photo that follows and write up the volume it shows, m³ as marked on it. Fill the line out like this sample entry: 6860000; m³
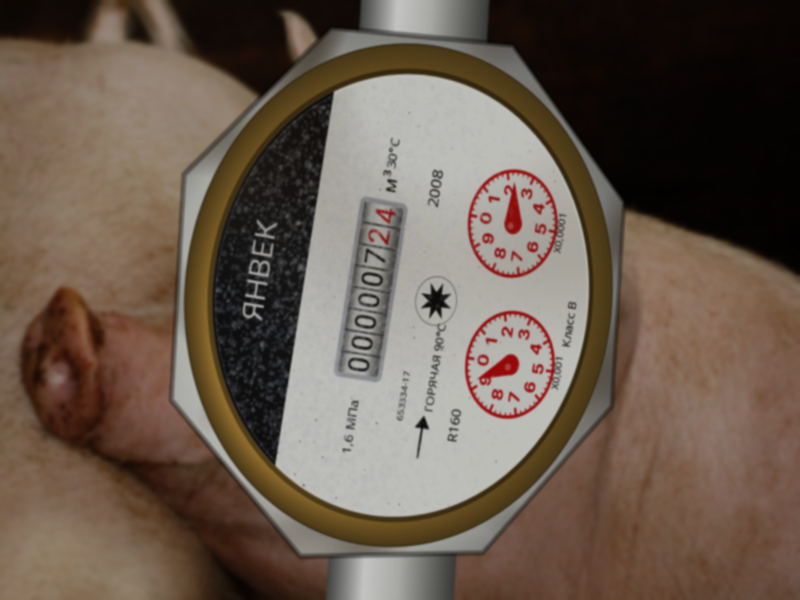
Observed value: 7.2392; m³
